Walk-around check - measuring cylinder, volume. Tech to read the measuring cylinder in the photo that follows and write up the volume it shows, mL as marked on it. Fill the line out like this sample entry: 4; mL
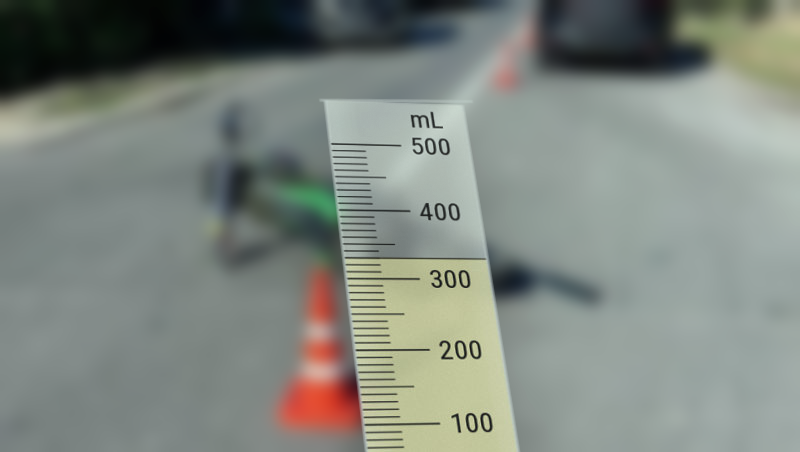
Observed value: 330; mL
